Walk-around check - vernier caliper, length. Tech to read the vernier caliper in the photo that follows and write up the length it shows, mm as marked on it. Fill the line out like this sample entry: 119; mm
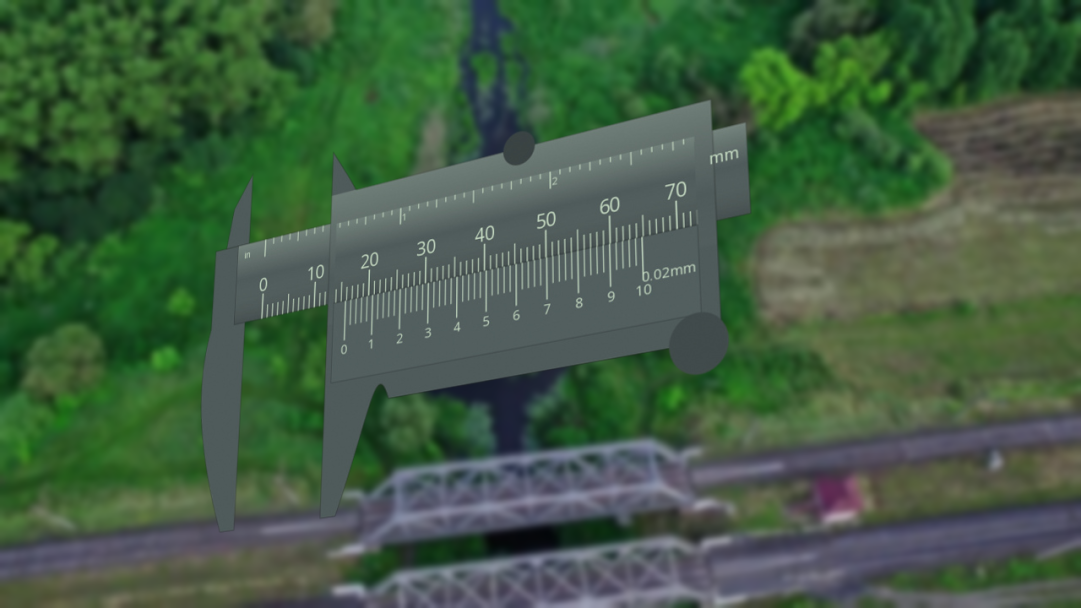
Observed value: 15.8; mm
